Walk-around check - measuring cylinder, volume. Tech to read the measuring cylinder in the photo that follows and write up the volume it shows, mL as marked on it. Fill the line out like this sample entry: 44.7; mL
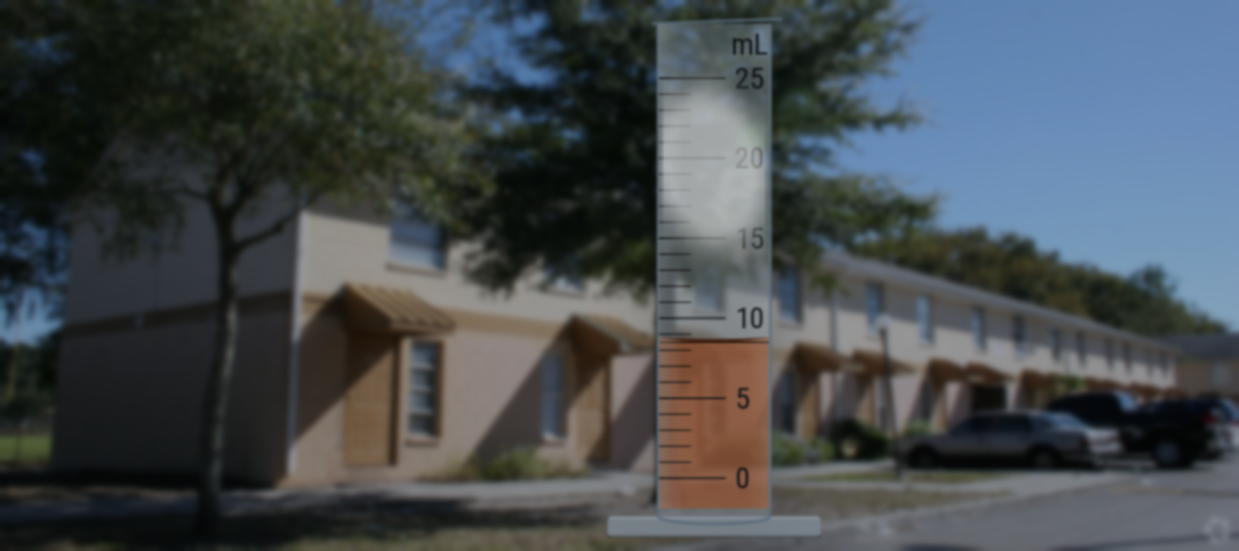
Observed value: 8.5; mL
